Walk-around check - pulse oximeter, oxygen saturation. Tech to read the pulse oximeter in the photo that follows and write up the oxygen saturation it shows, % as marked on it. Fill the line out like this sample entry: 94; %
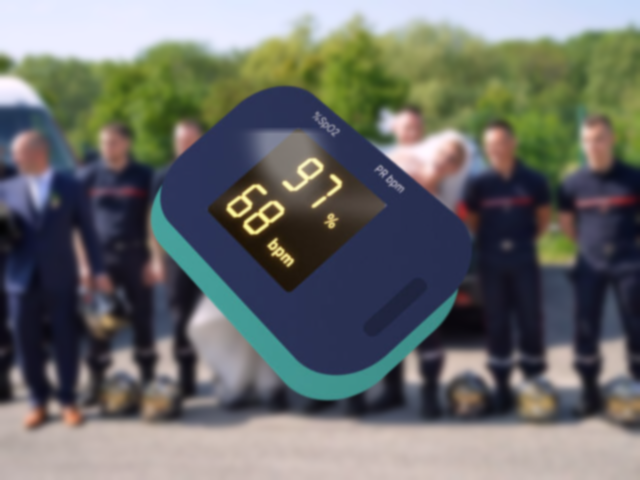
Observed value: 97; %
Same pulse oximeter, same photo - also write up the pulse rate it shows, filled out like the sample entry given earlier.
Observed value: 68; bpm
